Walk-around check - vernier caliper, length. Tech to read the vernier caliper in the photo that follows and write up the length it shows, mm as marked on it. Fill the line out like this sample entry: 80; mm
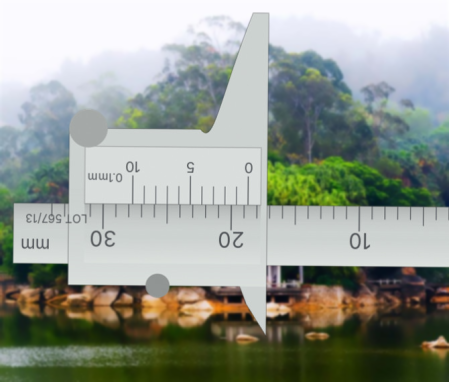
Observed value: 18.7; mm
